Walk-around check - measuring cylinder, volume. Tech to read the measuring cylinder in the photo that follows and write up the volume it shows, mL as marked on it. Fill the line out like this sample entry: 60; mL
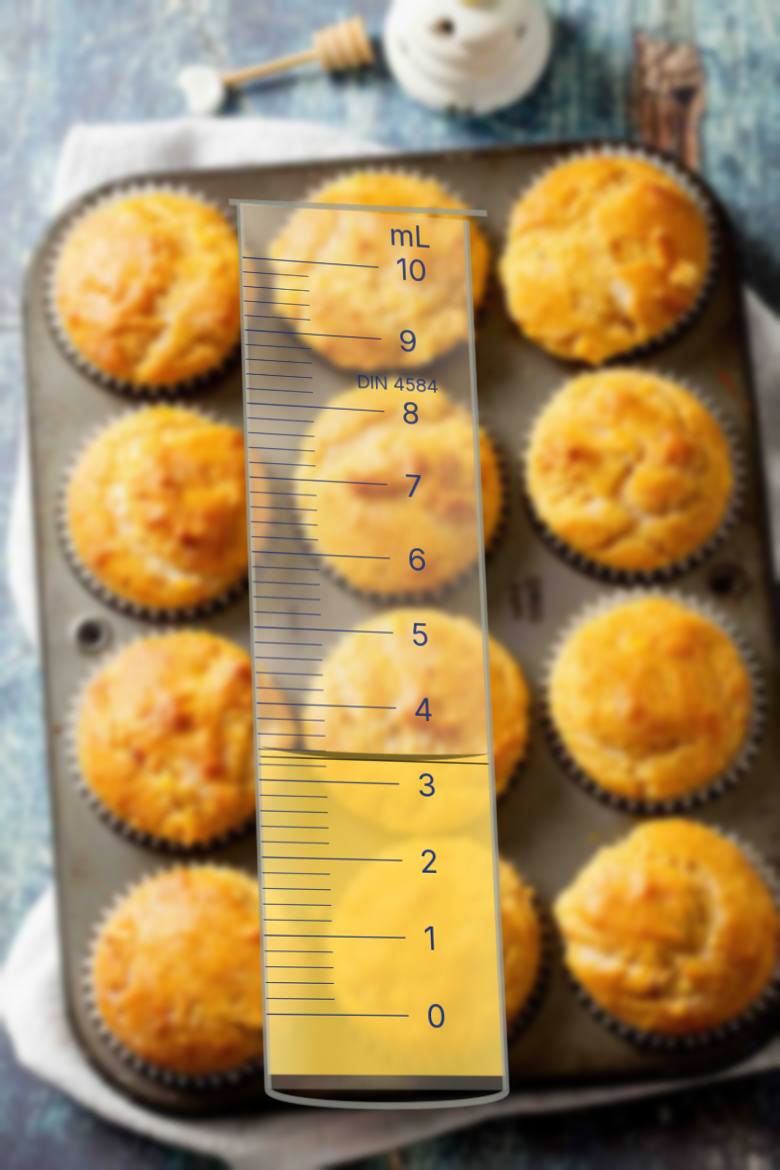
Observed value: 3.3; mL
